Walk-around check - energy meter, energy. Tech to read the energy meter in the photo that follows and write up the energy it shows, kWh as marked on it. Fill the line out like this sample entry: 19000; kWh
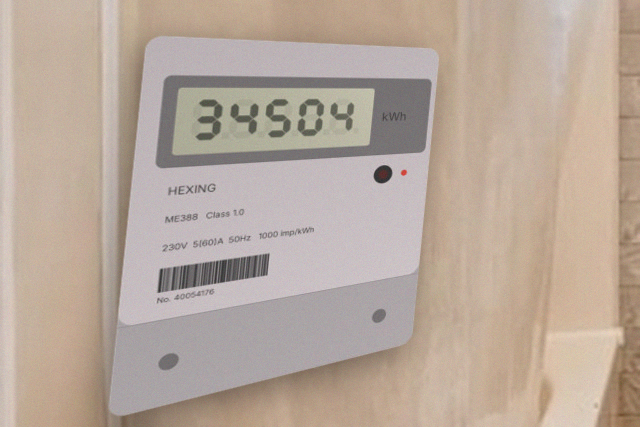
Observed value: 34504; kWh
